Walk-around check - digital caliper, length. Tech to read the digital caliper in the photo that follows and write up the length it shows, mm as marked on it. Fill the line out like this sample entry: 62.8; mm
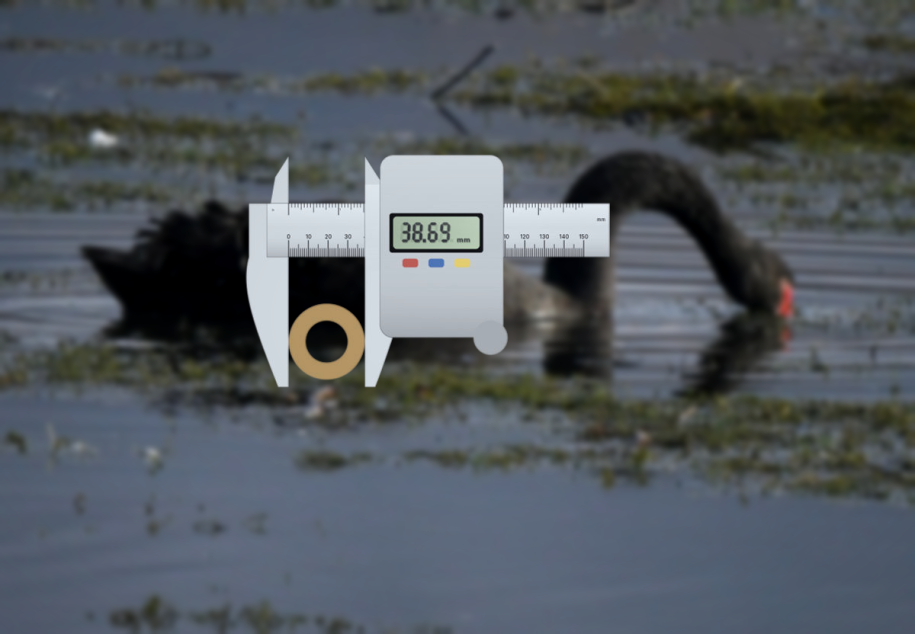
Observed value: 38.69; mm
